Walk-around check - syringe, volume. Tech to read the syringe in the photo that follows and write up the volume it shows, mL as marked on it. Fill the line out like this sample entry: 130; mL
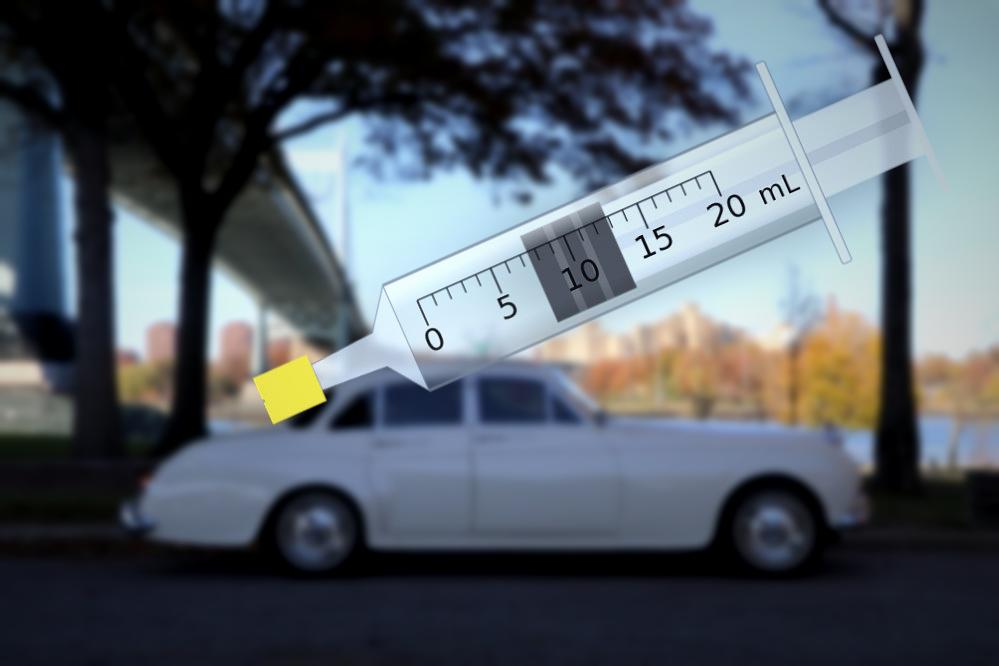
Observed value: 7.5; mL
